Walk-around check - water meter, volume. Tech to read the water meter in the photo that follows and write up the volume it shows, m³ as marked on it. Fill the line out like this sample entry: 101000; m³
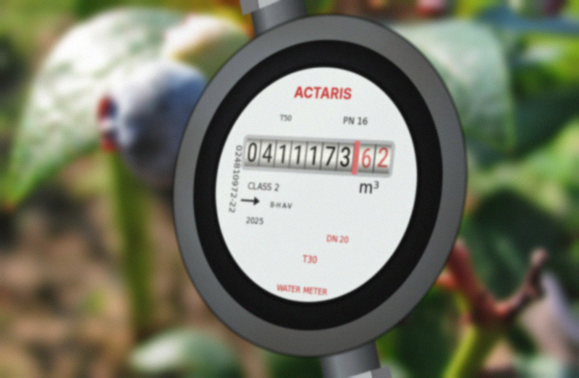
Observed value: 411173.62; m³
